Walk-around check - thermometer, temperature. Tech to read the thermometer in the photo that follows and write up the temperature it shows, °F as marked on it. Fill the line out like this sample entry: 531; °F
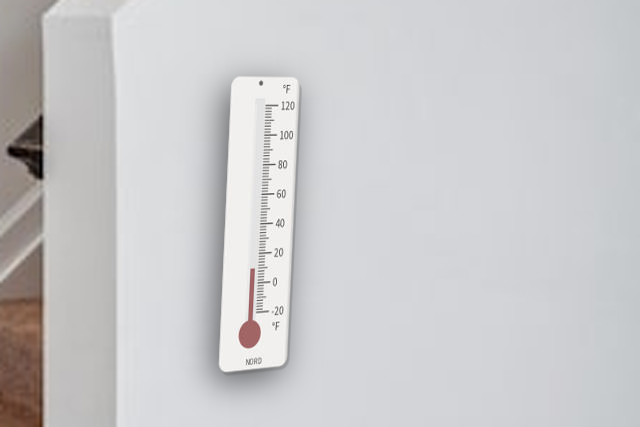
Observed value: 10; °F
